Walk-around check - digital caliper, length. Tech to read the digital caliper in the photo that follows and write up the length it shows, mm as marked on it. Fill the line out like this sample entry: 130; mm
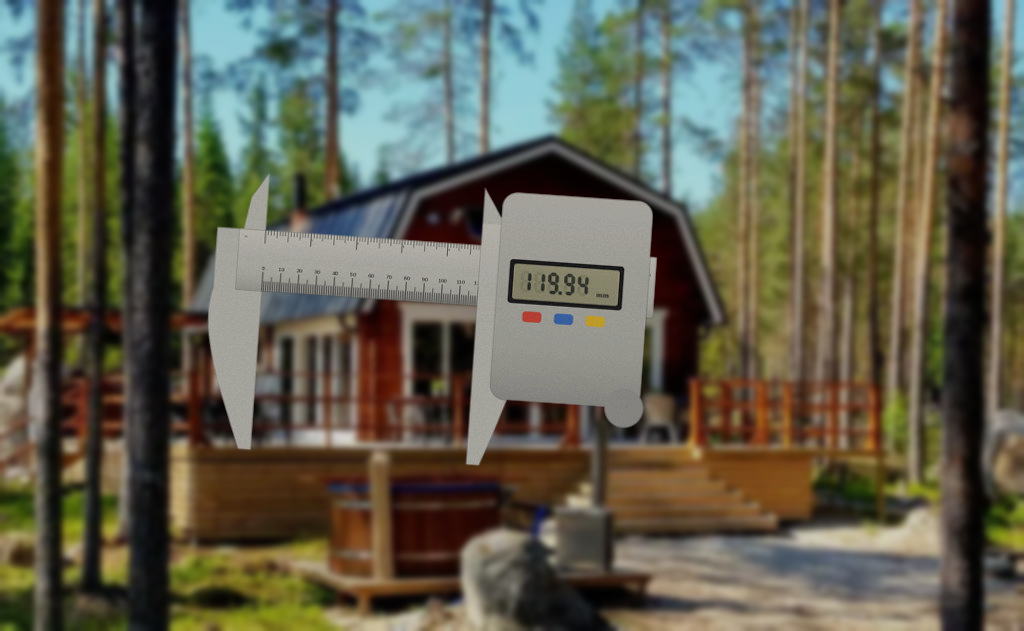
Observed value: 119.94; mm
